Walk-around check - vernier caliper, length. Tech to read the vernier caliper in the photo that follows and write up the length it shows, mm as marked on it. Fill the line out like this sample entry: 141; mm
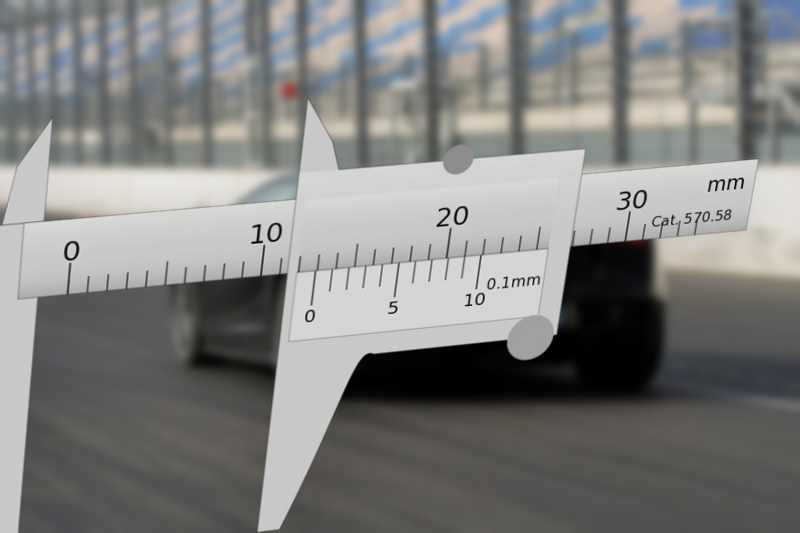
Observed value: 12.9; mm
